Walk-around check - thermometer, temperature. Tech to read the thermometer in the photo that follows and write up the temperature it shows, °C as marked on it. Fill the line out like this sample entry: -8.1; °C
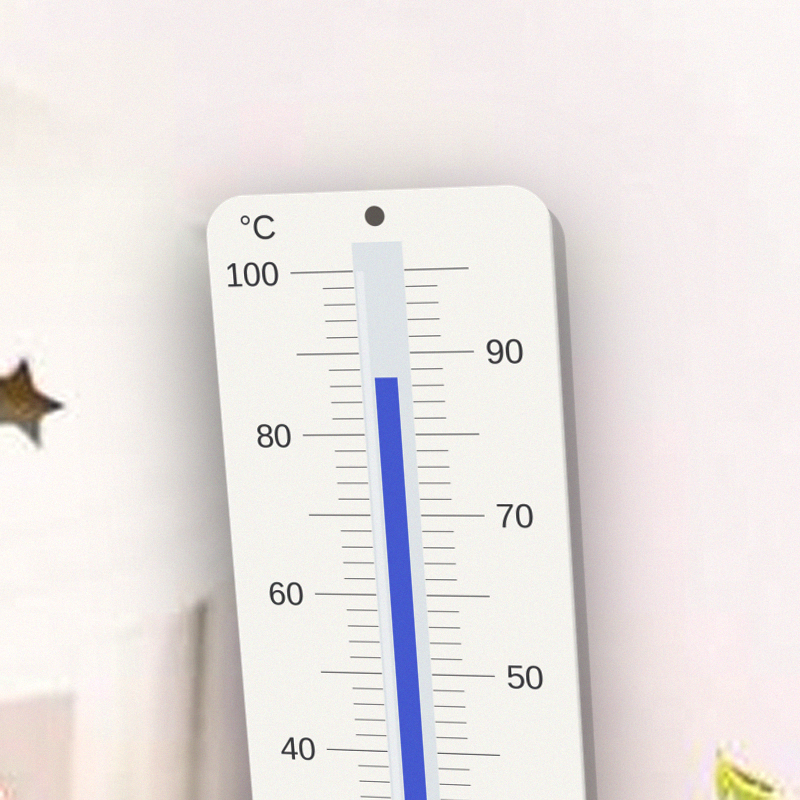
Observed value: 87; °C
